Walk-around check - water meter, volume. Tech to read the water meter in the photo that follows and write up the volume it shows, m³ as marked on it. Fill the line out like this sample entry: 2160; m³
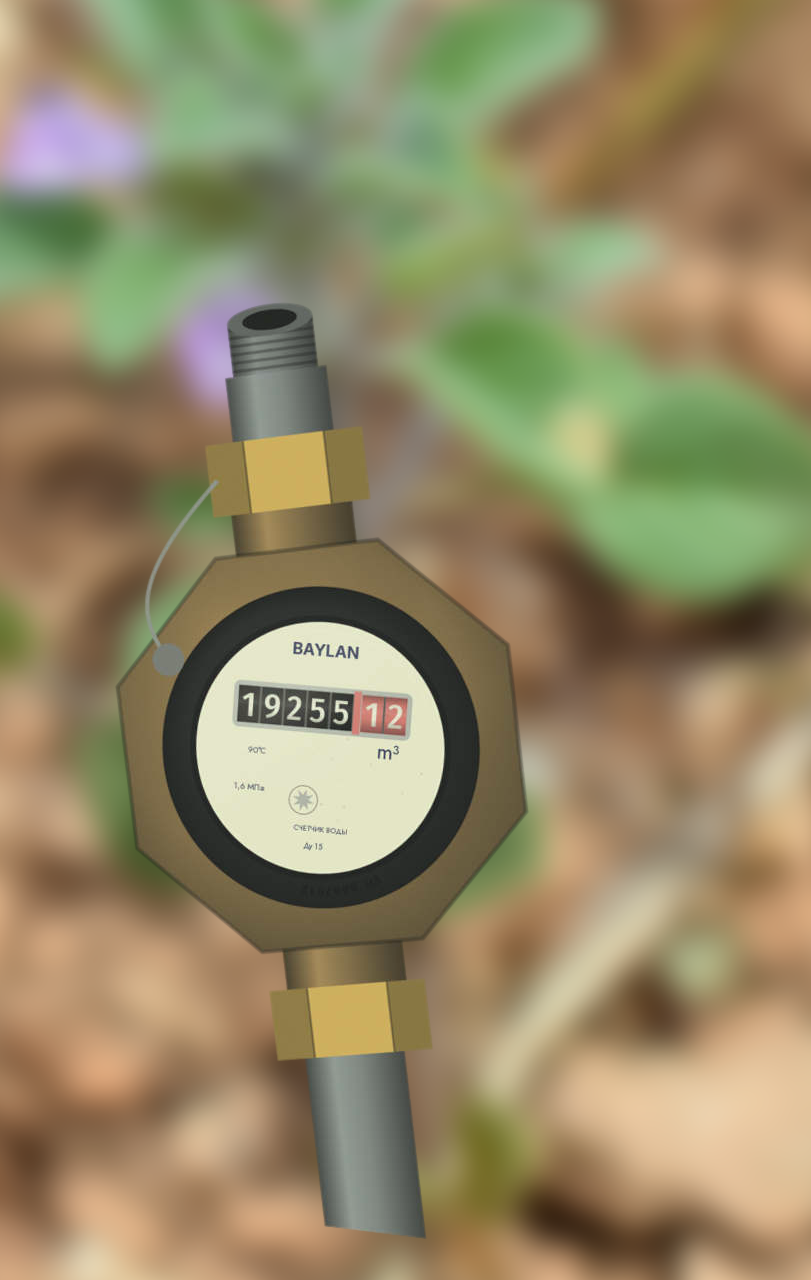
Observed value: 19255.12; m³
